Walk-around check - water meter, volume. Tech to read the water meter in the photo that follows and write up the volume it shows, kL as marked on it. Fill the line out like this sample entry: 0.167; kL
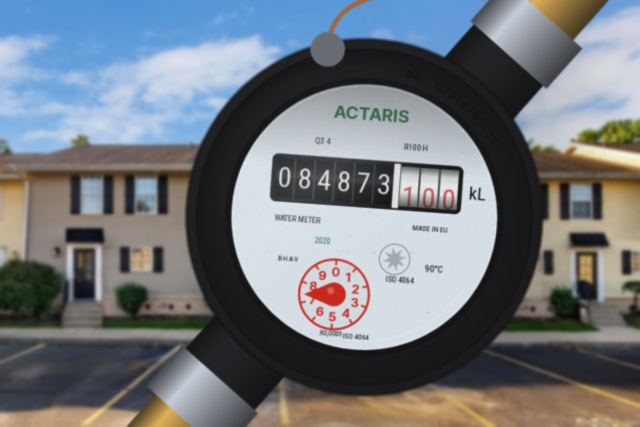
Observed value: 84873.0997; kL
